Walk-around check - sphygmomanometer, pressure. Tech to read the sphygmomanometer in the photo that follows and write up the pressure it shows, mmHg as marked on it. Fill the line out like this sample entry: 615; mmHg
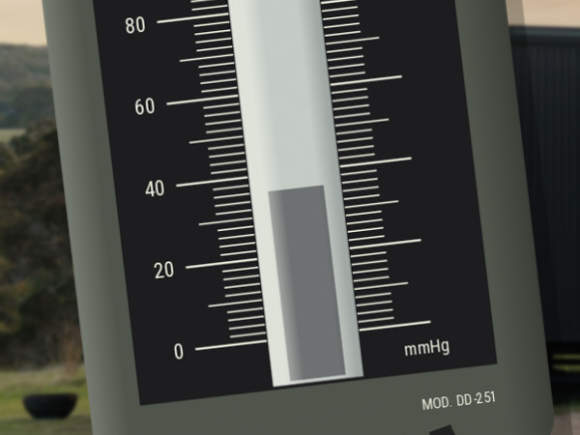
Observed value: 36; mmHg
